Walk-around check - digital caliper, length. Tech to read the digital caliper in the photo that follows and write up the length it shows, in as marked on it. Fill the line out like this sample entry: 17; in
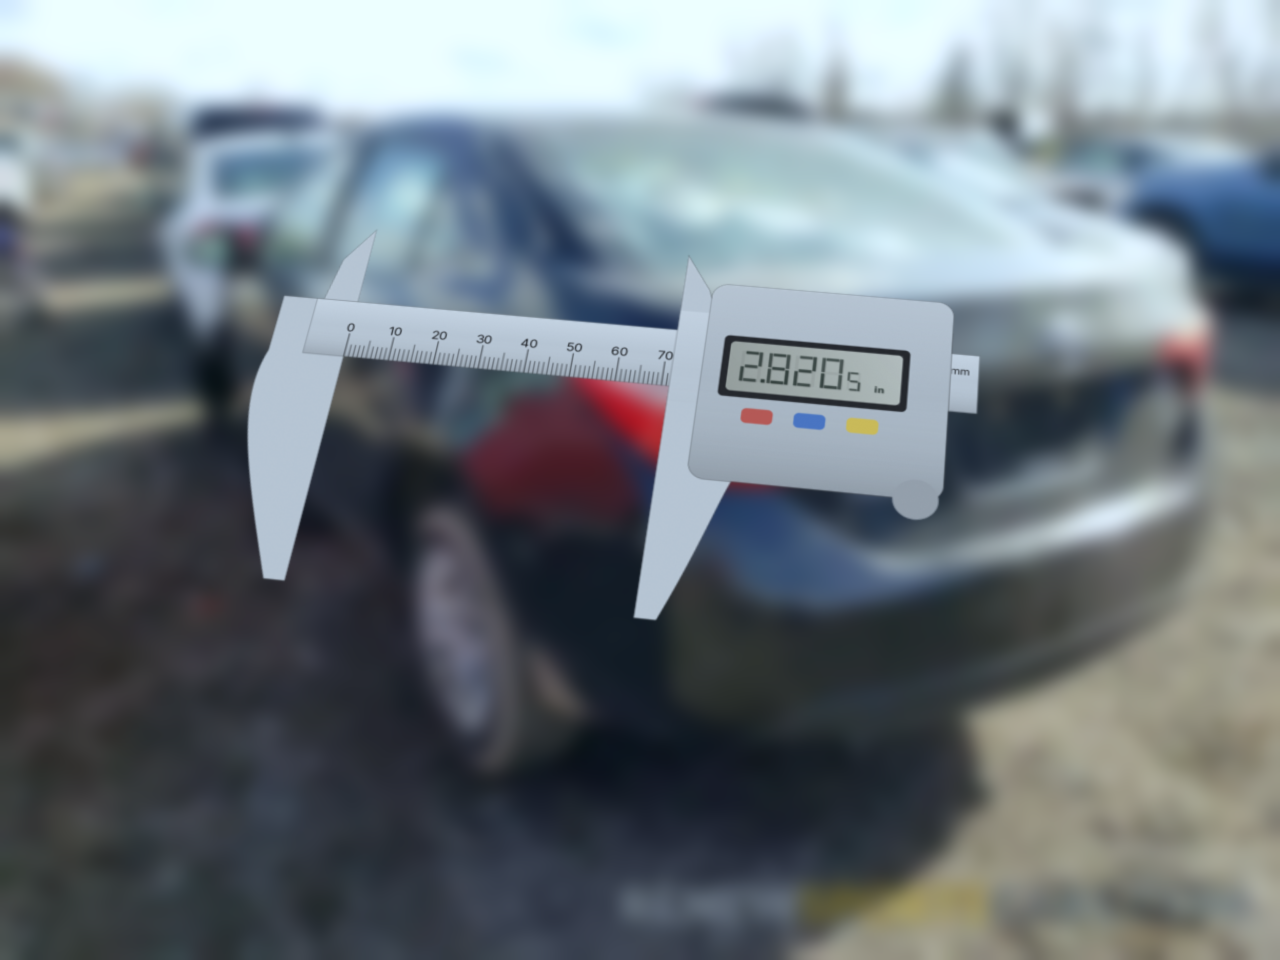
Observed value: 2.8205; in
